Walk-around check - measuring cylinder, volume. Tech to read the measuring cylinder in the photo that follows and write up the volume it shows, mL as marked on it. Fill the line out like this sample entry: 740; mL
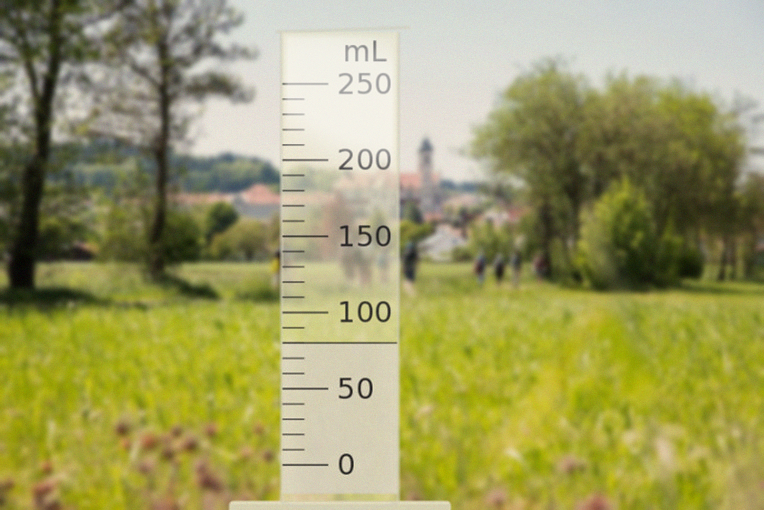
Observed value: 80; mL
